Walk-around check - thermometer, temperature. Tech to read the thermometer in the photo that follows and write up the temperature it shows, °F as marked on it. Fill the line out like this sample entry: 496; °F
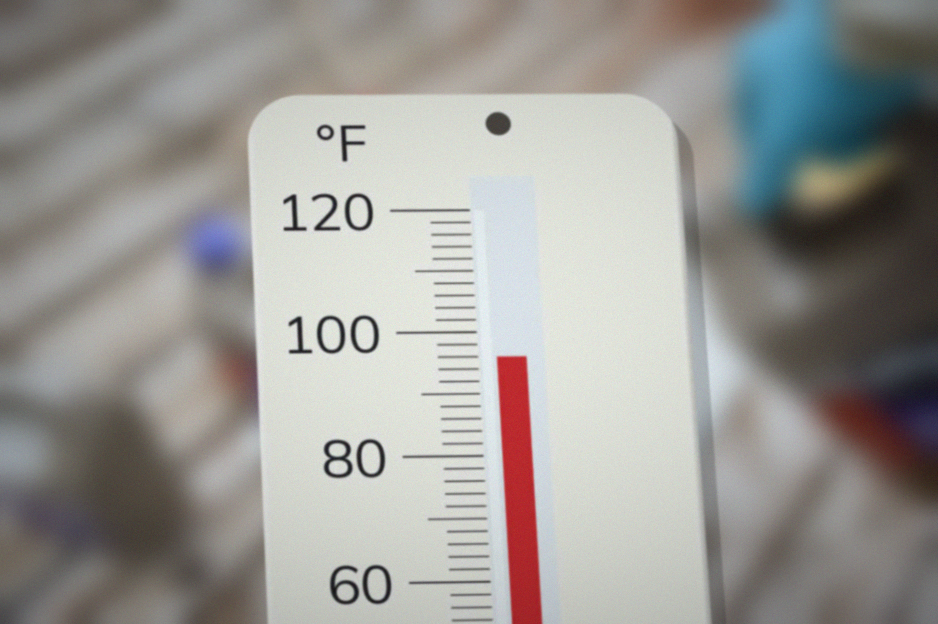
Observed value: 96; °F
